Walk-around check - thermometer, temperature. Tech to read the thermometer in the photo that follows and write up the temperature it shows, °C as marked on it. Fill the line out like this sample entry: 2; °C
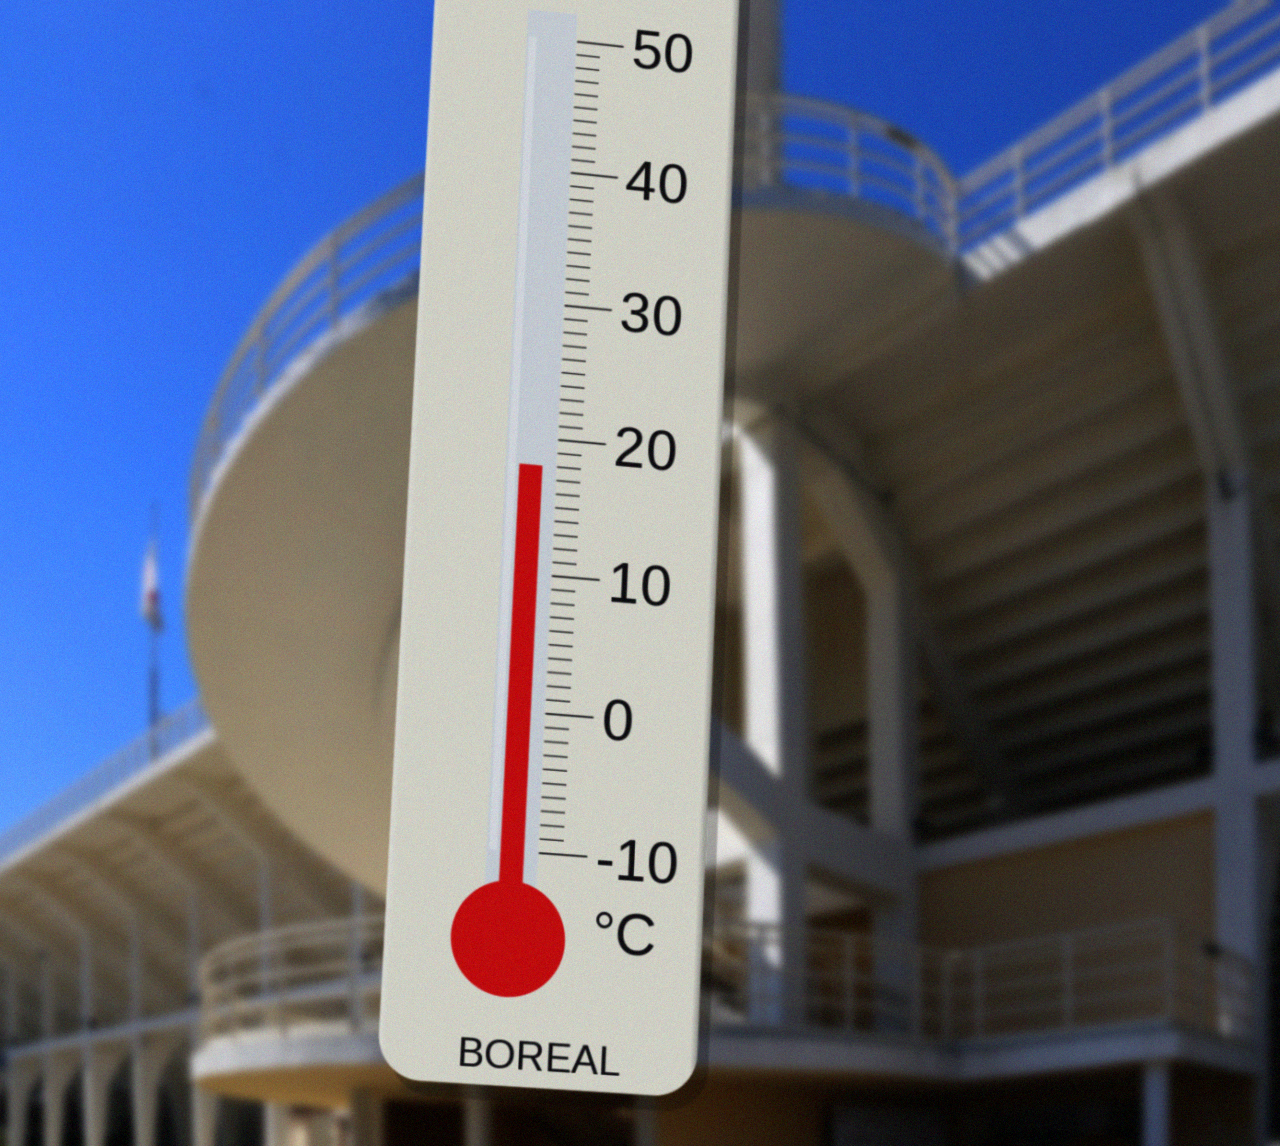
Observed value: 18; °C
